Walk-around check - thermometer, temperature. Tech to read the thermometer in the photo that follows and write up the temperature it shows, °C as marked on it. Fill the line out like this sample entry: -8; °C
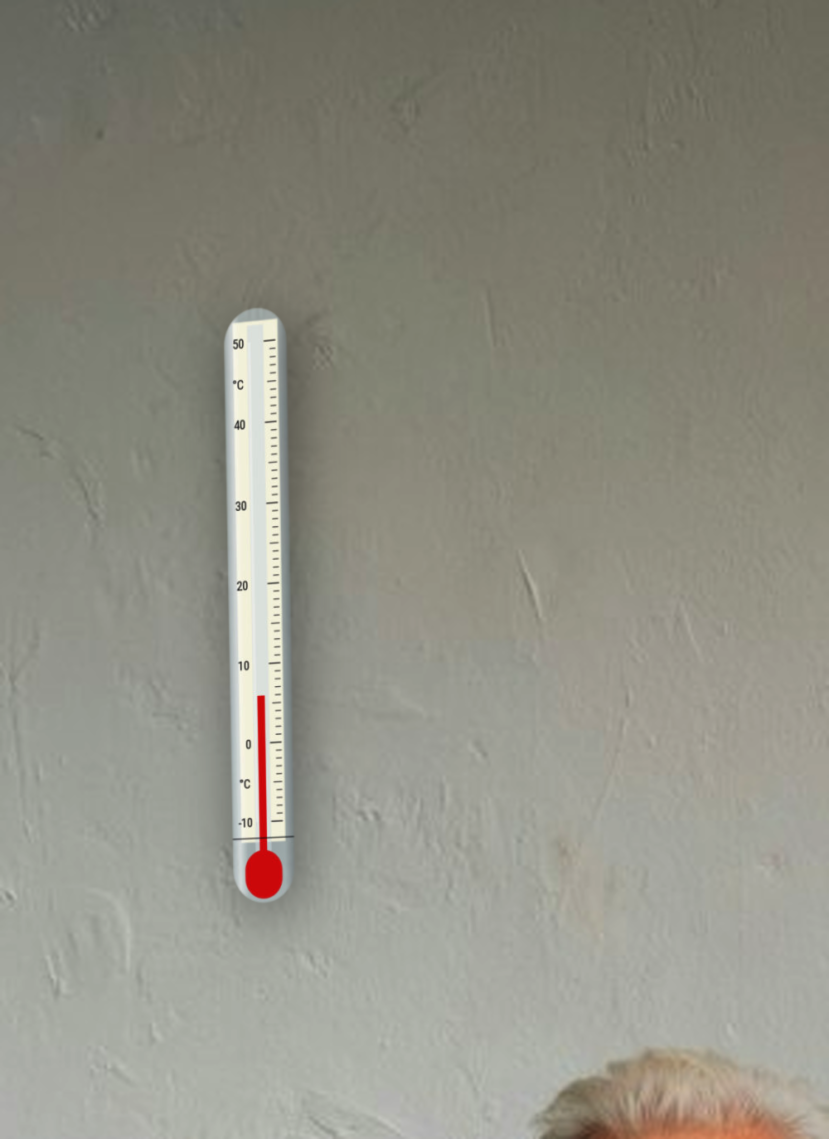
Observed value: 6; °C
